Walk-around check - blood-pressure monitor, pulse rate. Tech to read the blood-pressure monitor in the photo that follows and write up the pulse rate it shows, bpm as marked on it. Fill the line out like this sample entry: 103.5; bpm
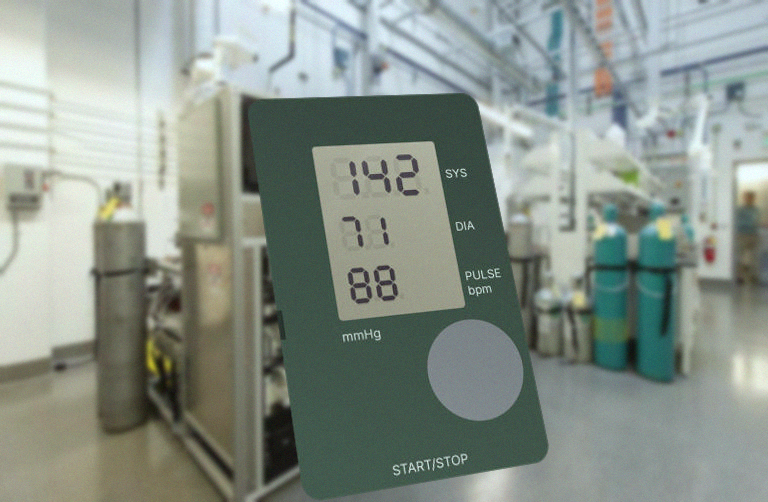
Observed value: 88; bpm
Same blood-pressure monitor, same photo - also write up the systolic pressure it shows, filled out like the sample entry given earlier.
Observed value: 142; mmHg
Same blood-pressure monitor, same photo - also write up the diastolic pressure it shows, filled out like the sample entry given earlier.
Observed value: 71; mmHg
